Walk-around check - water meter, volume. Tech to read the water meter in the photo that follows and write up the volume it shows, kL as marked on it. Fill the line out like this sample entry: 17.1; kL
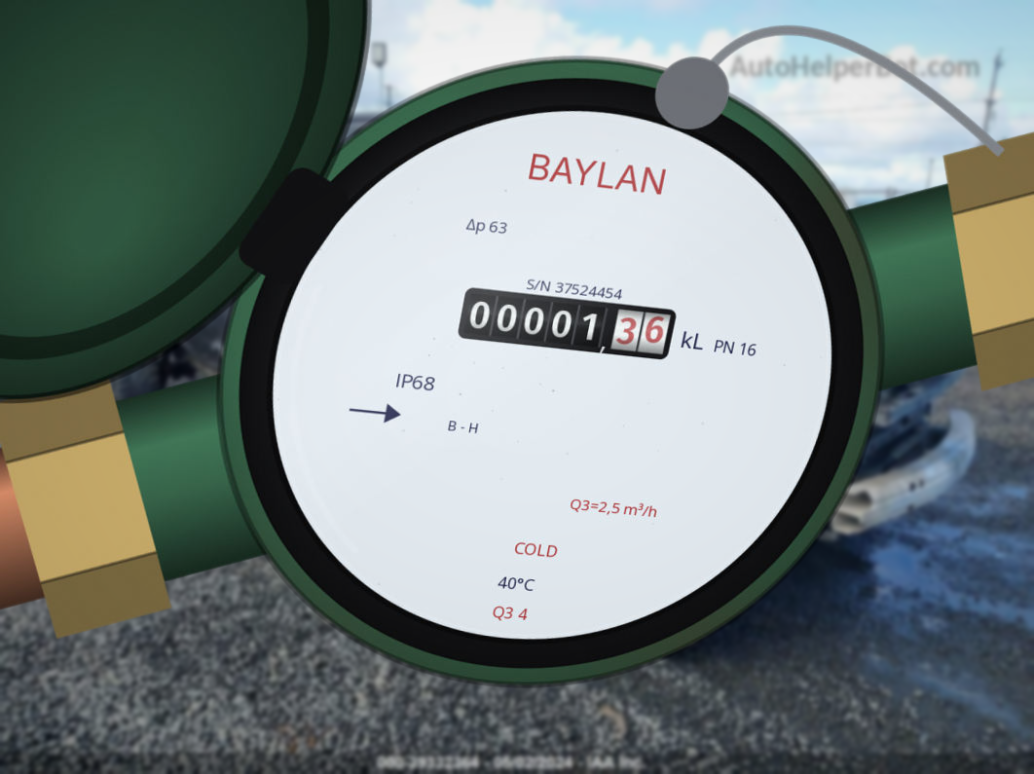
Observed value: 1.36; kL
